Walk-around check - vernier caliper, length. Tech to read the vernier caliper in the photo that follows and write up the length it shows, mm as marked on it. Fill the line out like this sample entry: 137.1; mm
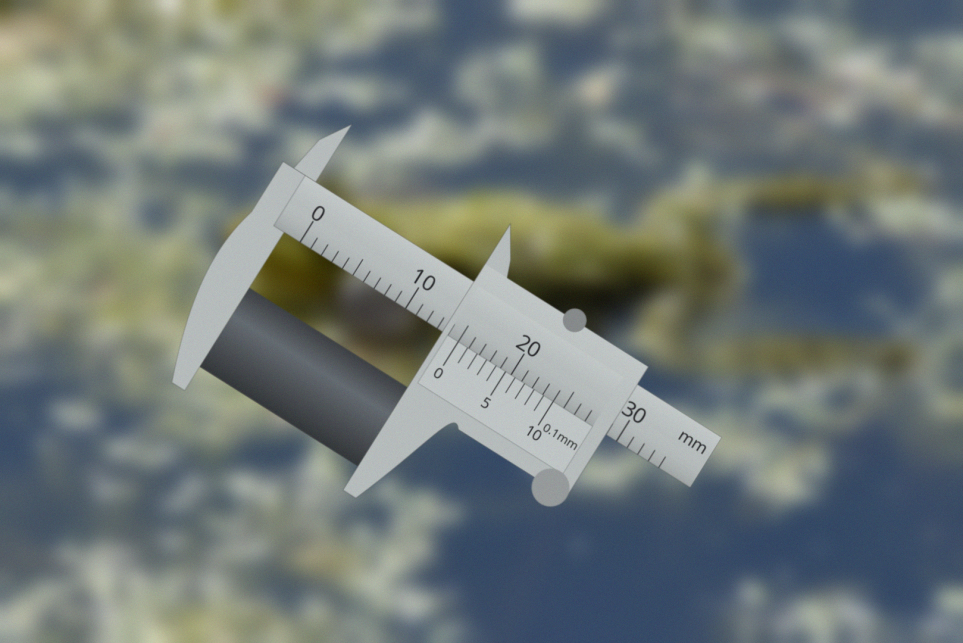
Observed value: 15.0; mm
